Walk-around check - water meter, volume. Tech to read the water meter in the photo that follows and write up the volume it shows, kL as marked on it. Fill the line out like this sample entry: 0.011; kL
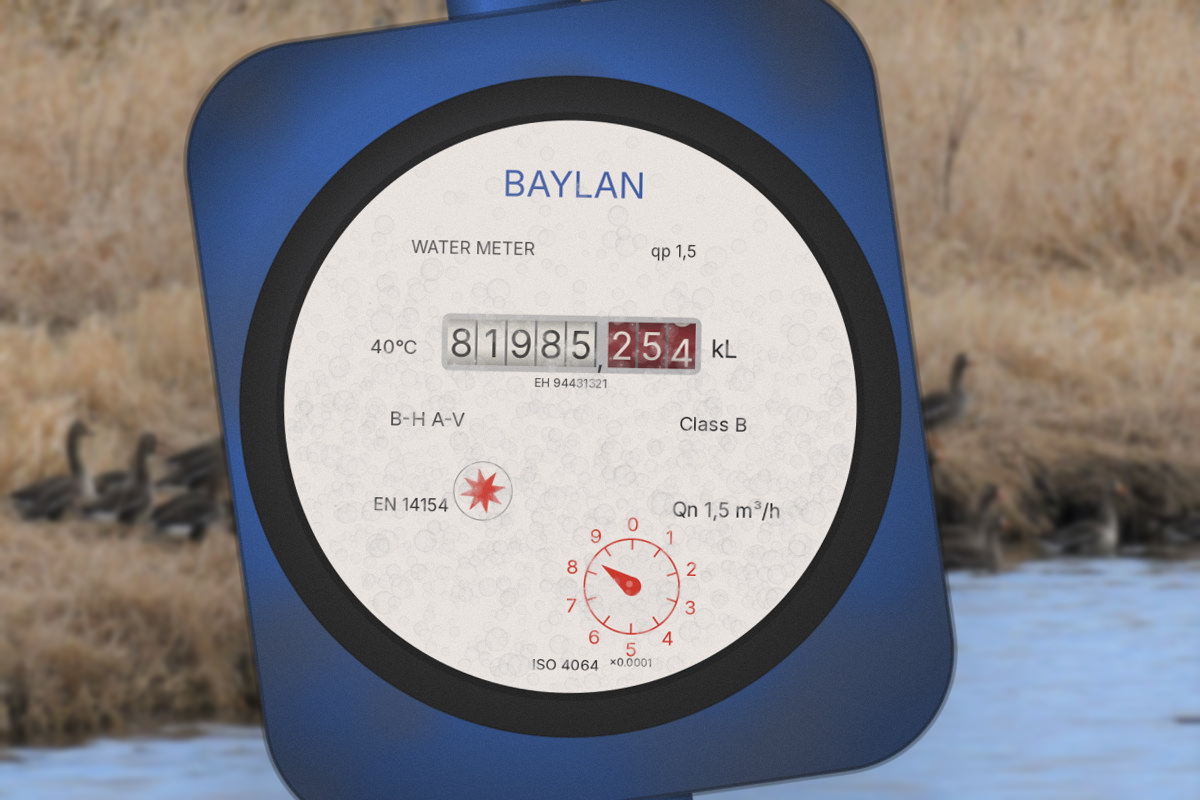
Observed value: 81985.2538; kL
